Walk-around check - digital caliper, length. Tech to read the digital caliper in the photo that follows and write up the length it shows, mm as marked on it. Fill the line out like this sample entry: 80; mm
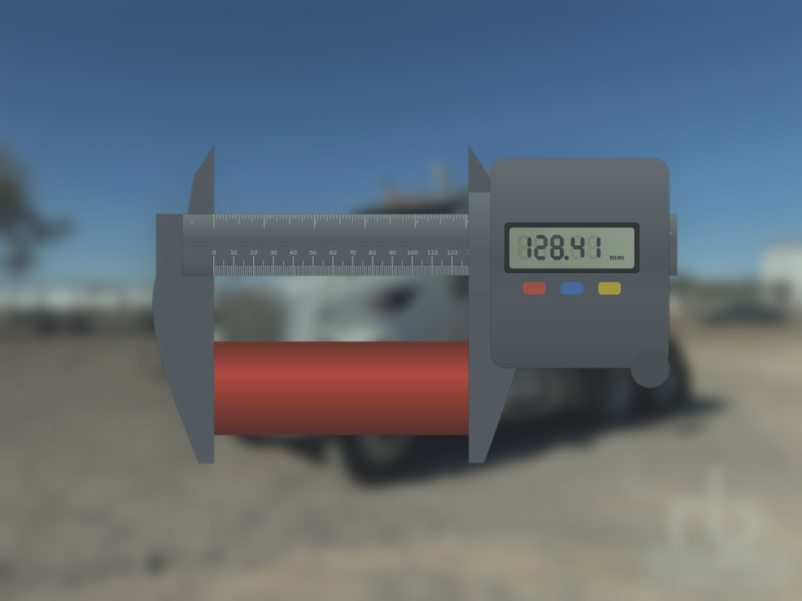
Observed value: 128.41; mm
